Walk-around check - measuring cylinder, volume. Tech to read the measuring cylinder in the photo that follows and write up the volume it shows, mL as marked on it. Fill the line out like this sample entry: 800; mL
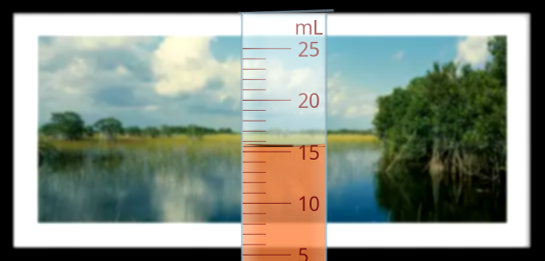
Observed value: 15.5; mL
